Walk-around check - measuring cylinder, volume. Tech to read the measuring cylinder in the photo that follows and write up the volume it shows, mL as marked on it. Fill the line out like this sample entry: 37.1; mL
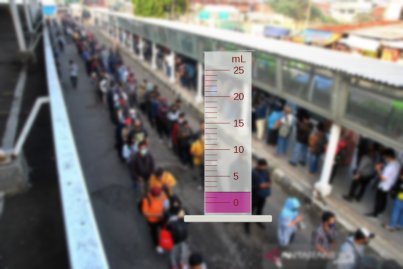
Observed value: 2; mL
